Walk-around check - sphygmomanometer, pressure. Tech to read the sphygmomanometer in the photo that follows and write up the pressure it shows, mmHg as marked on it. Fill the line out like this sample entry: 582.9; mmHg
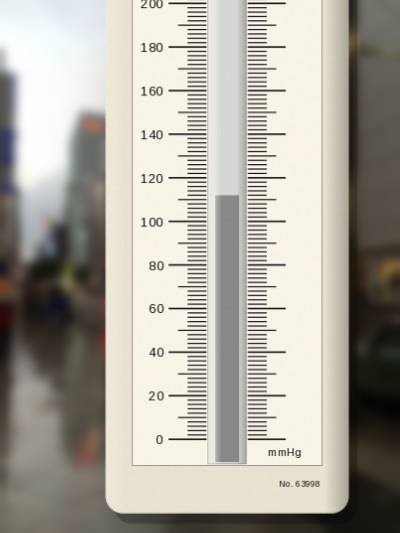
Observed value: 112; mmHg
